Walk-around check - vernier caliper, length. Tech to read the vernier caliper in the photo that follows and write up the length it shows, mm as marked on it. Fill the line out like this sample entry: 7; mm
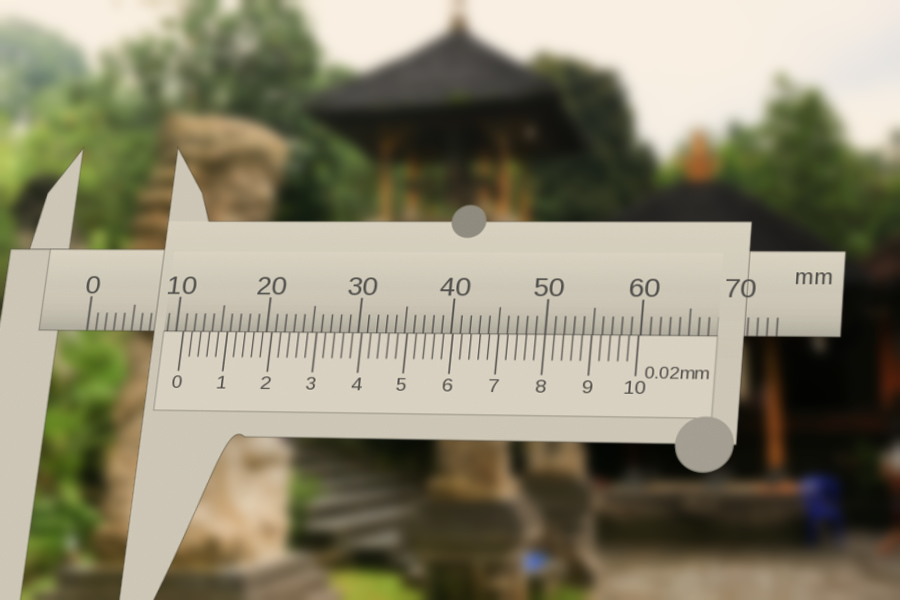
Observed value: 10.8; mm
